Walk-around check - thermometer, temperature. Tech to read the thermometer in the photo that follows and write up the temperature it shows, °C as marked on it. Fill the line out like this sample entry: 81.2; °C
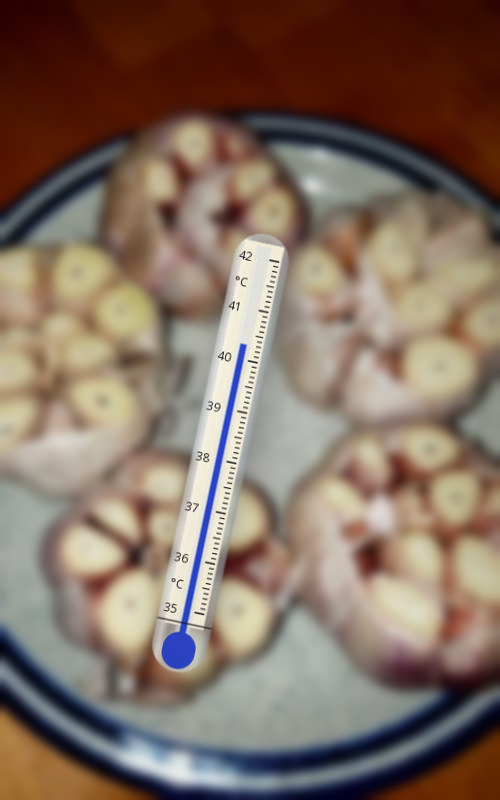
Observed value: 40.3; °C
